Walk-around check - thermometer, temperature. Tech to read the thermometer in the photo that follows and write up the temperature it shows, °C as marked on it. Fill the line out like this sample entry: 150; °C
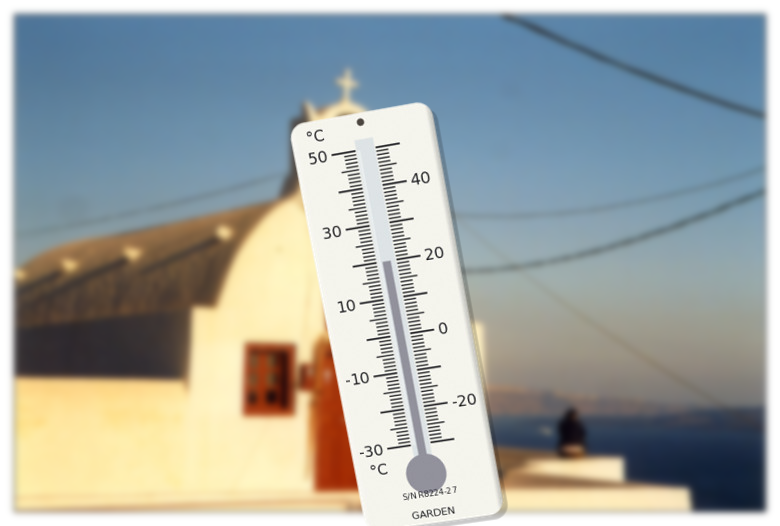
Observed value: 20; °C
